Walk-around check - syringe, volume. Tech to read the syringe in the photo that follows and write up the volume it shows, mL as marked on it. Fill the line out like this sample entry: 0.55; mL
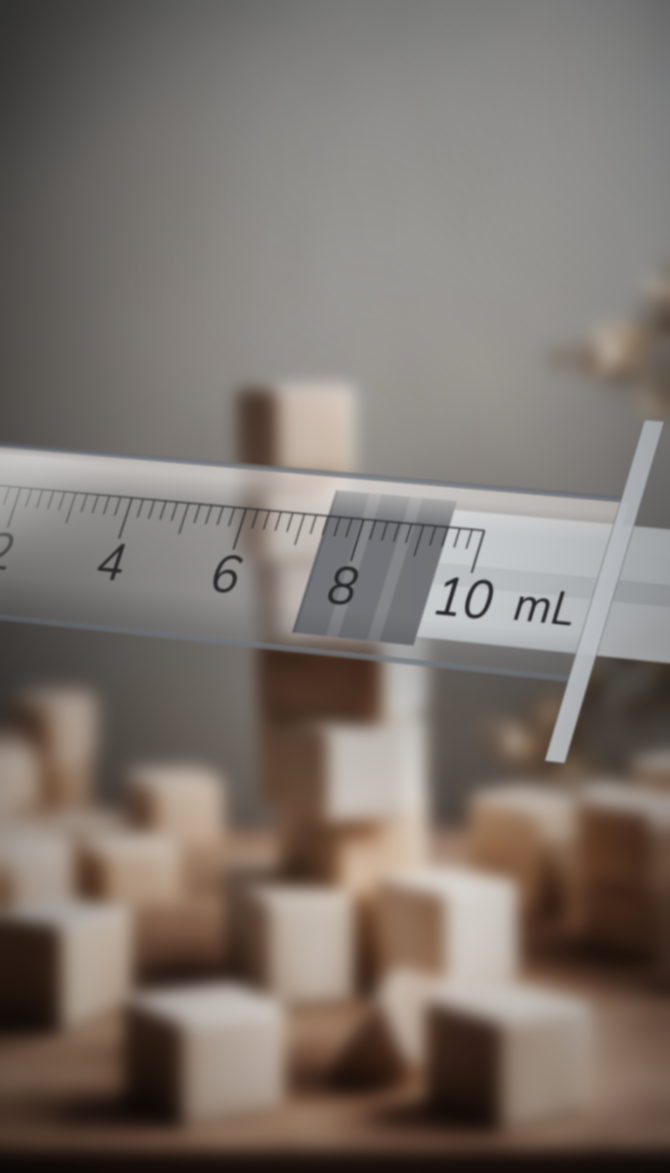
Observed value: 7.4; mL
